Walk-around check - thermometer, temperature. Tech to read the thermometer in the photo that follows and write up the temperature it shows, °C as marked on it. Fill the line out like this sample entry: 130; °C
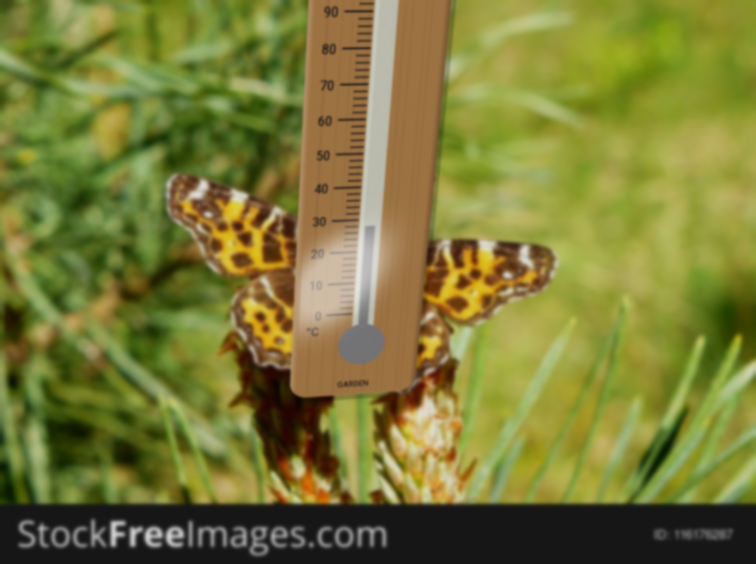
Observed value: 28; °C
